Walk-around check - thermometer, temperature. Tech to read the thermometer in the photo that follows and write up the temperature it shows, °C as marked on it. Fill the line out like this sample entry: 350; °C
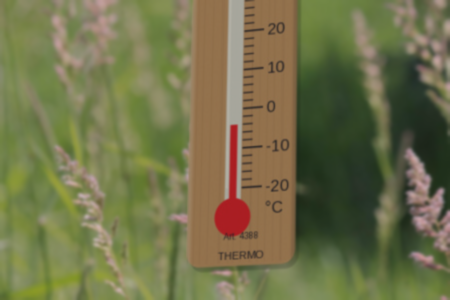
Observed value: -4; °C
